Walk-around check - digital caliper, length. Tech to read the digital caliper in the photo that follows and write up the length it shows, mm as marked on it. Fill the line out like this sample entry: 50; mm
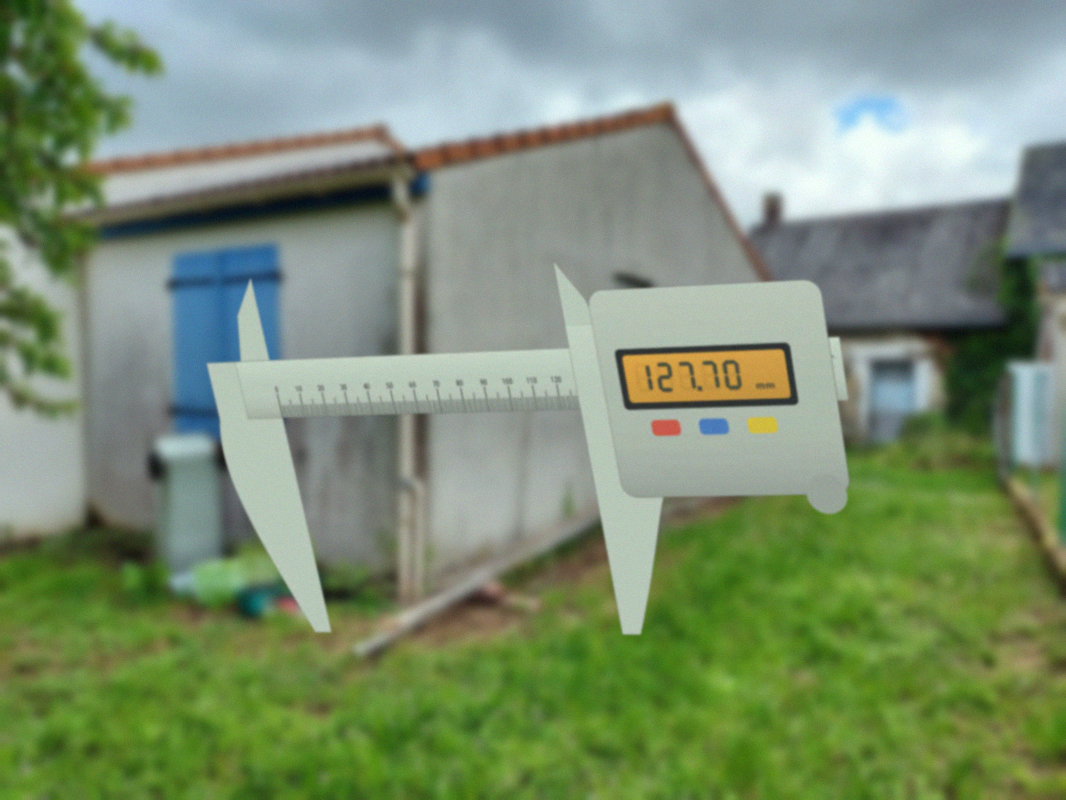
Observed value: 127.70; mm
